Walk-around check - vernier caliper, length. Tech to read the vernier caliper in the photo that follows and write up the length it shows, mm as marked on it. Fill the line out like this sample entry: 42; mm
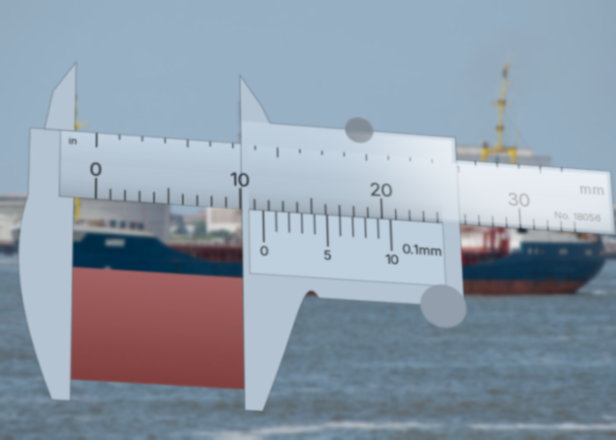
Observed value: 11.6; mm
